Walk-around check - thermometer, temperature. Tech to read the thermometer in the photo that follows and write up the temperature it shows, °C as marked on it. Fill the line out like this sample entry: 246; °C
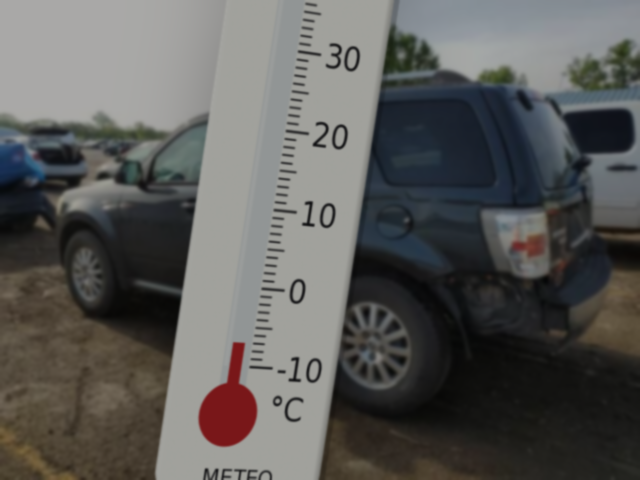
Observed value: -7; °C
